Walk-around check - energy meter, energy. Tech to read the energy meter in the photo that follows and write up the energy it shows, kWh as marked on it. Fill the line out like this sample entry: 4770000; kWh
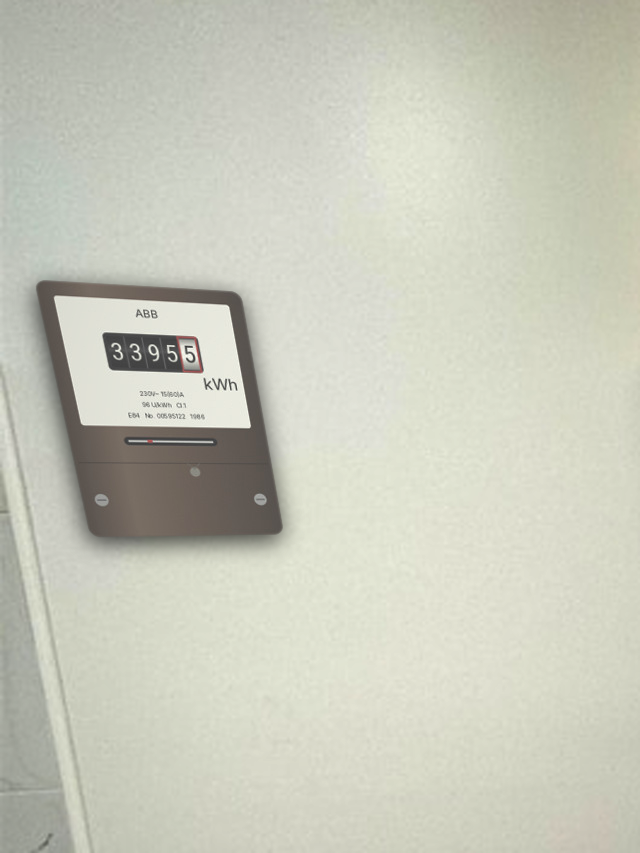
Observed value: 3395.5; kWh
